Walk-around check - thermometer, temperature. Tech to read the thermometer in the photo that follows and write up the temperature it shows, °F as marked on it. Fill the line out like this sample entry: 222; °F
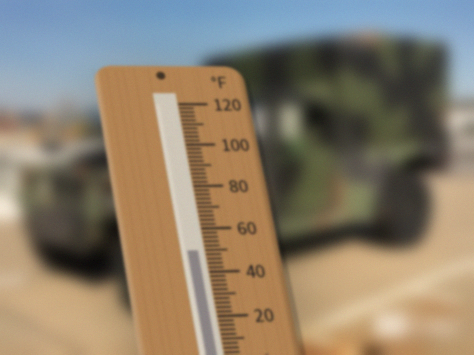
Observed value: 50; °F
